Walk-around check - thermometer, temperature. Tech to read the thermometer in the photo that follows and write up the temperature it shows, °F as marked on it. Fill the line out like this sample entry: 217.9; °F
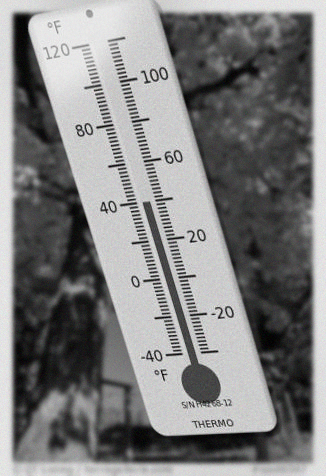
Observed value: 40; °F
